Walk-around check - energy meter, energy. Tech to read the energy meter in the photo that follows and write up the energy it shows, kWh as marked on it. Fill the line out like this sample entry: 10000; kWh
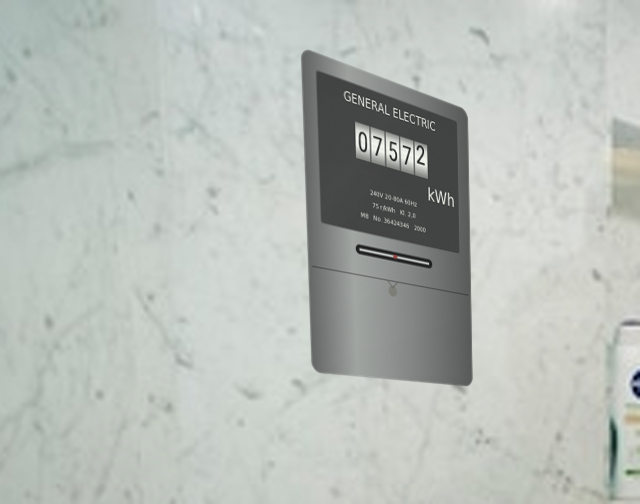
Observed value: 7572; kWh
